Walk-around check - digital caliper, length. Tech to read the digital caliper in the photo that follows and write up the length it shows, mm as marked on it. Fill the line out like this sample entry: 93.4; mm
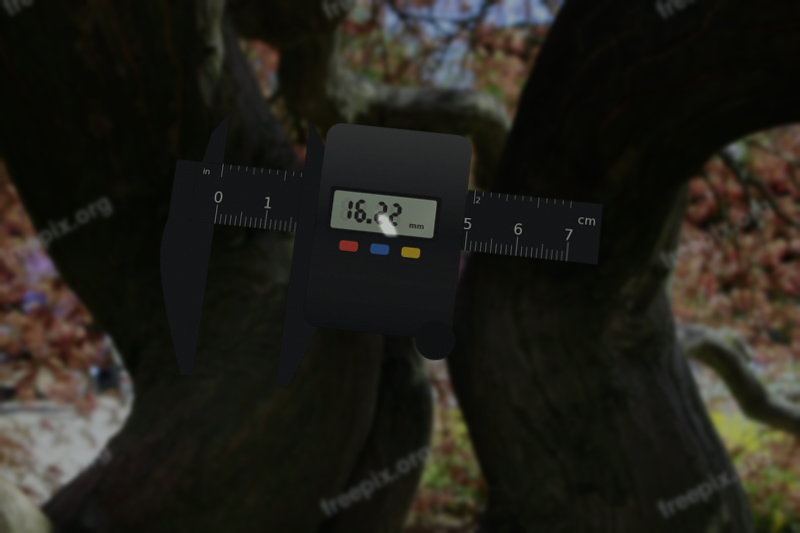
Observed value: 16.22; mm
